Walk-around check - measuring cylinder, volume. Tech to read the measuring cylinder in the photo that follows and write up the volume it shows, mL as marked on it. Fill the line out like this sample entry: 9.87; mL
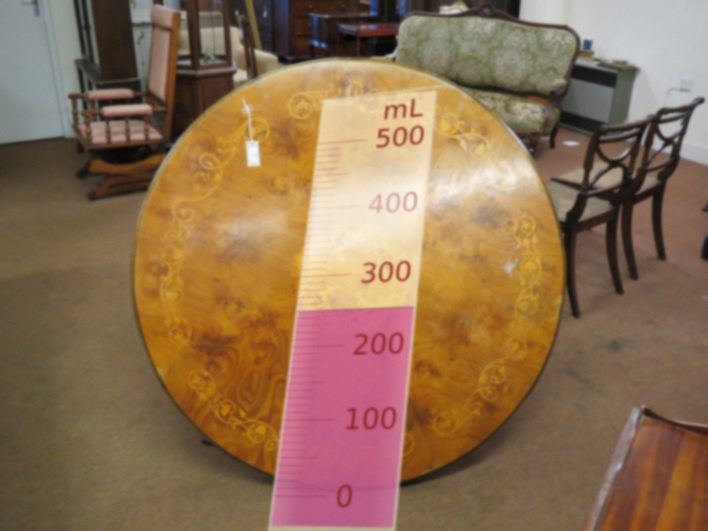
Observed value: 250; mL
